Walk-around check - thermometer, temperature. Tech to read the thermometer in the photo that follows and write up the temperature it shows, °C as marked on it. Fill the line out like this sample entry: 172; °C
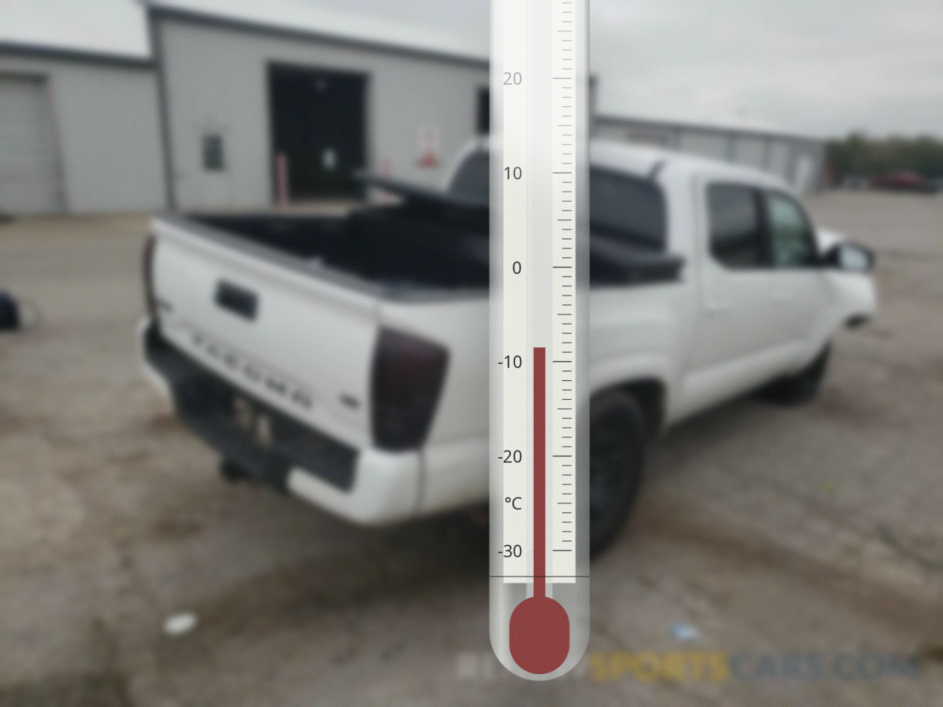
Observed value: -8.5; °C
